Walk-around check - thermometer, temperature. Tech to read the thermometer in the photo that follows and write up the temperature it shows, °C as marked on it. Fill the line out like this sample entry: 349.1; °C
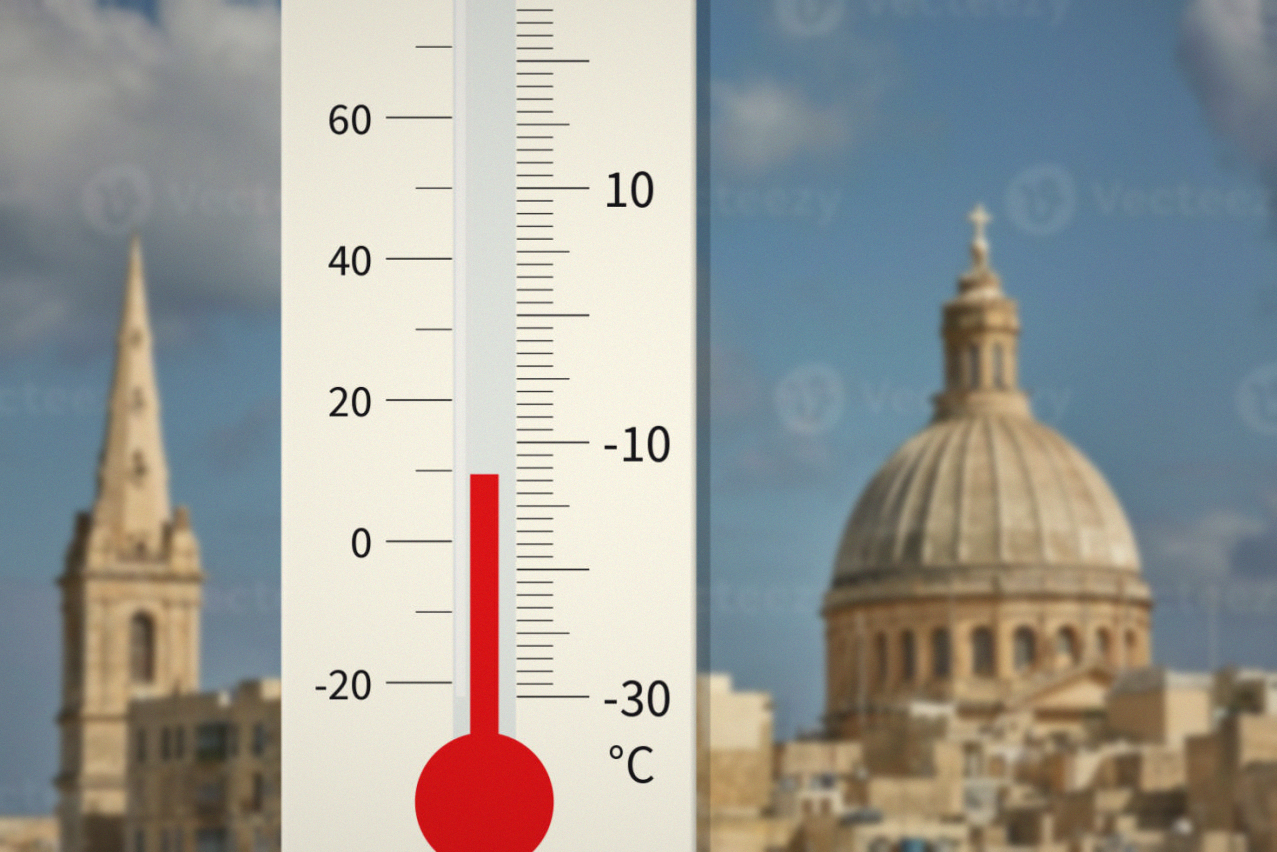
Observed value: -12.5; °C
